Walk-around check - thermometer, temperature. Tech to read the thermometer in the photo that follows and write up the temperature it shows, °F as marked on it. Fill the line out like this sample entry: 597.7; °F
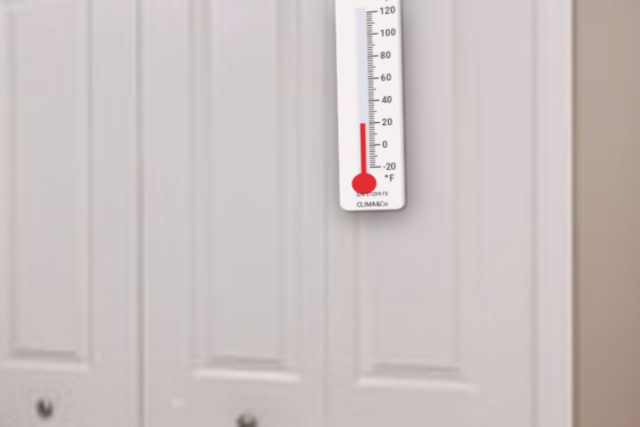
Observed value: 20; °F
